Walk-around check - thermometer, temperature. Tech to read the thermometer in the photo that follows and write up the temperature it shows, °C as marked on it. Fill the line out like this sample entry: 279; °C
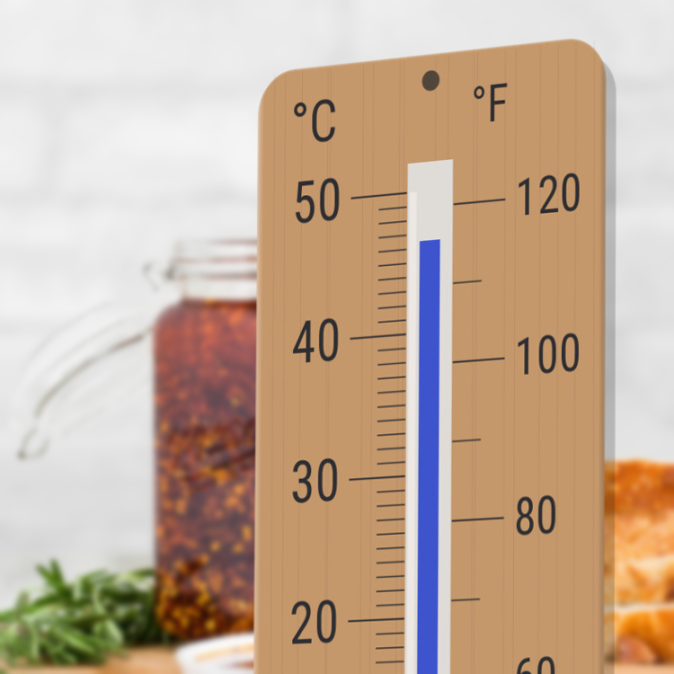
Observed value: 46.5; °C
